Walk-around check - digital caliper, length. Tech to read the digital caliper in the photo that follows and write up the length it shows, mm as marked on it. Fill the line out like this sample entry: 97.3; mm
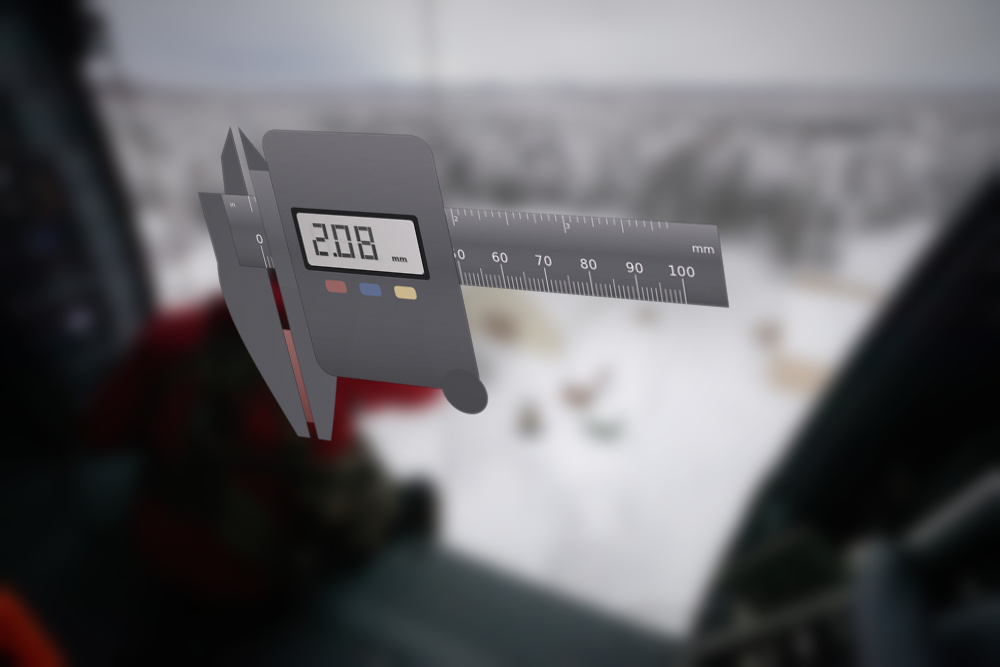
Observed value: 2.08; mm
